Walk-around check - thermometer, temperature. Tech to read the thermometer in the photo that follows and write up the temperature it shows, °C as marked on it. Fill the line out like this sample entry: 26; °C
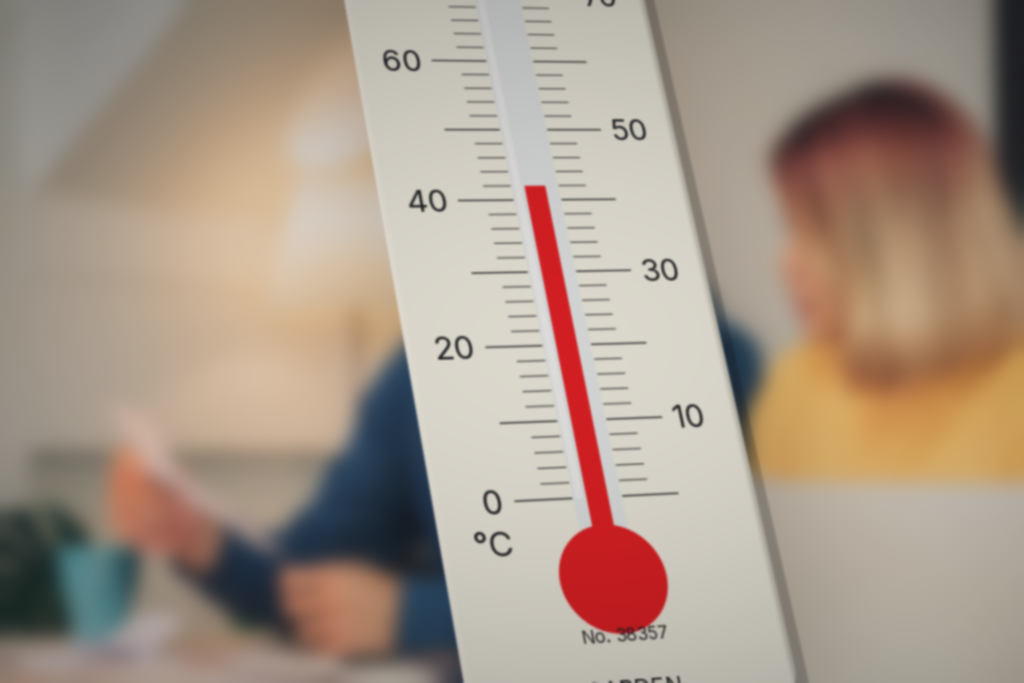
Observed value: 42; °C
